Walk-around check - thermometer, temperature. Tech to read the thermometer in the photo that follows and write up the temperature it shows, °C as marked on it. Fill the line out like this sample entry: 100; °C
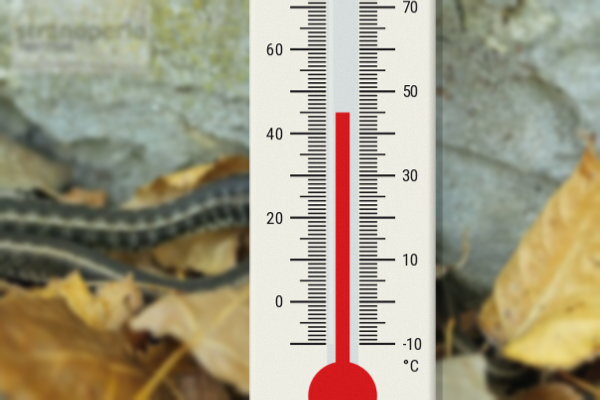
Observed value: 45; °C
